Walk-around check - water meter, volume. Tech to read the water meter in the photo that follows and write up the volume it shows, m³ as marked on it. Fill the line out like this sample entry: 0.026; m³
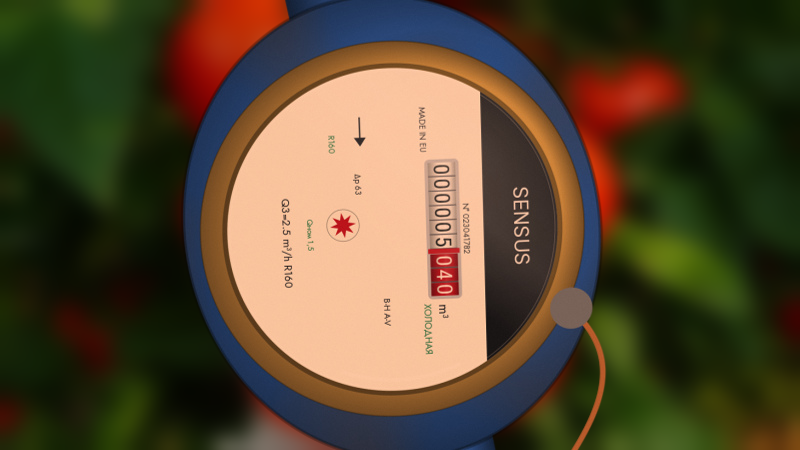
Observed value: 5.040; m³
